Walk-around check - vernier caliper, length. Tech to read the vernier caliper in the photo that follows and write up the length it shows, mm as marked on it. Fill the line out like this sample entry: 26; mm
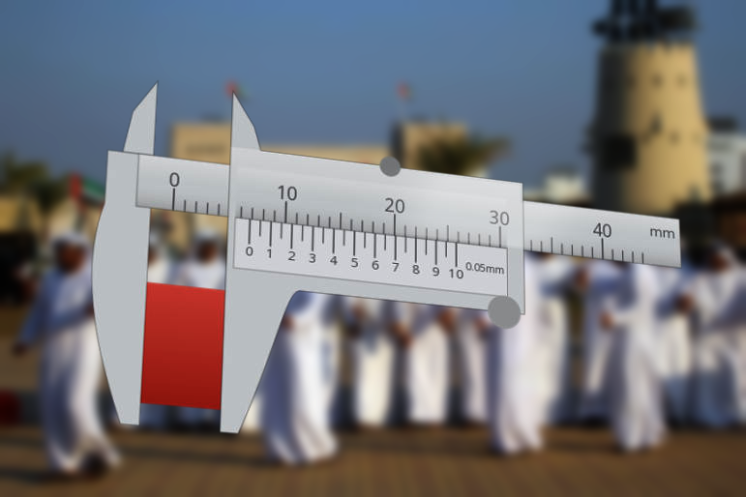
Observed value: 6.8; mm
